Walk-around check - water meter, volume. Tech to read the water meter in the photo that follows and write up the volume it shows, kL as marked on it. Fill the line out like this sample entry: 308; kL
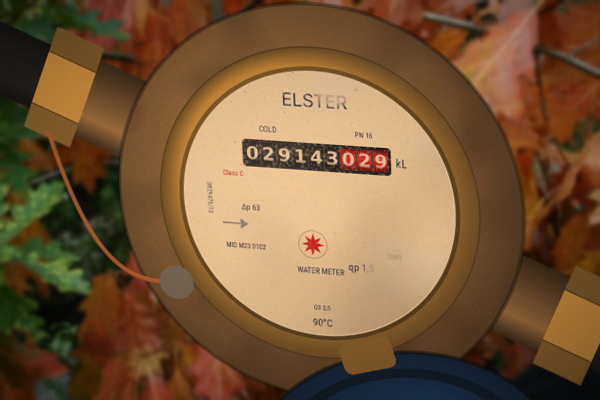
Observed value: 29143.029; kL
